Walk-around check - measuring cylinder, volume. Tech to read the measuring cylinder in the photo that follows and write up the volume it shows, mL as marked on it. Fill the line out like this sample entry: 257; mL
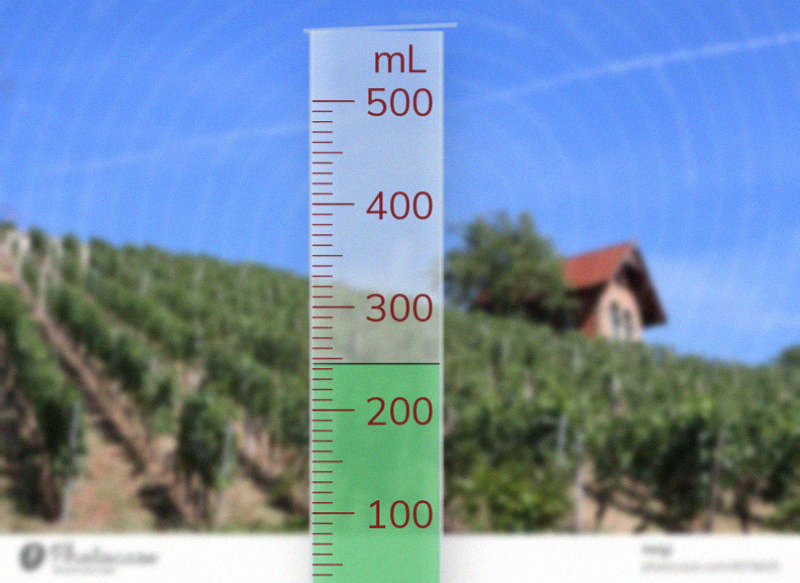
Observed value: 245; mL
